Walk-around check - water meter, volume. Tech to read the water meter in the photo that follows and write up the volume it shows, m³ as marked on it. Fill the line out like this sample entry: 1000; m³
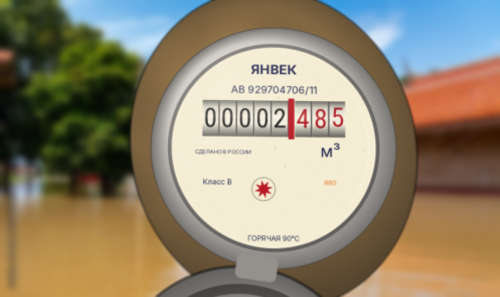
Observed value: 2.485; m³
